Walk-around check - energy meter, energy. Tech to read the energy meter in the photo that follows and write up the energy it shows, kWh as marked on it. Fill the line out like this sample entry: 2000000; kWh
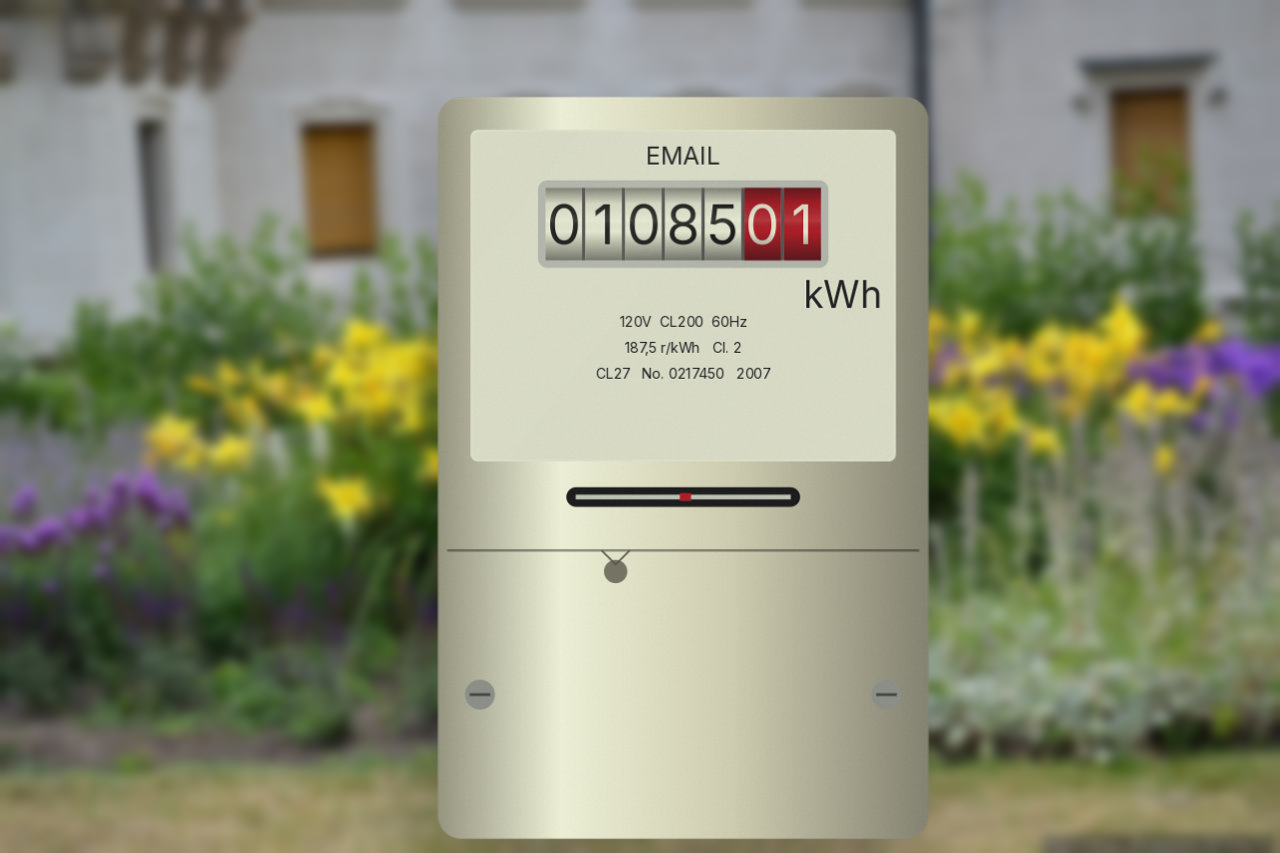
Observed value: 1085.01; kWh
